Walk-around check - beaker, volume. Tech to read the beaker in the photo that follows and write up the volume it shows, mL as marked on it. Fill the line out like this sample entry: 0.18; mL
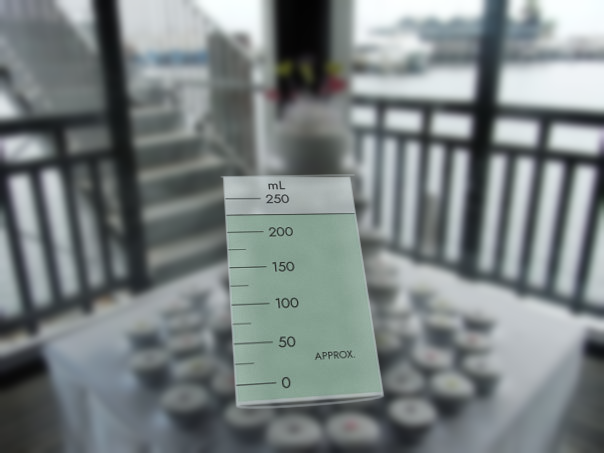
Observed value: 225; mL
